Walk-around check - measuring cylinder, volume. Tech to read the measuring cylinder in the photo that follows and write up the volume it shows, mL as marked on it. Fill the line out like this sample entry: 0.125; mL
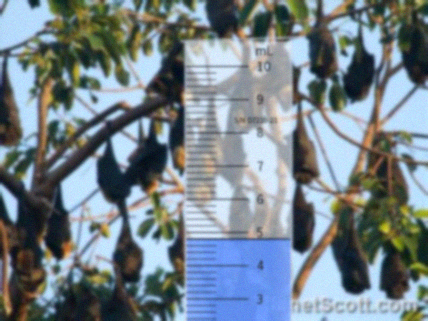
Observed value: 4.8; mL
